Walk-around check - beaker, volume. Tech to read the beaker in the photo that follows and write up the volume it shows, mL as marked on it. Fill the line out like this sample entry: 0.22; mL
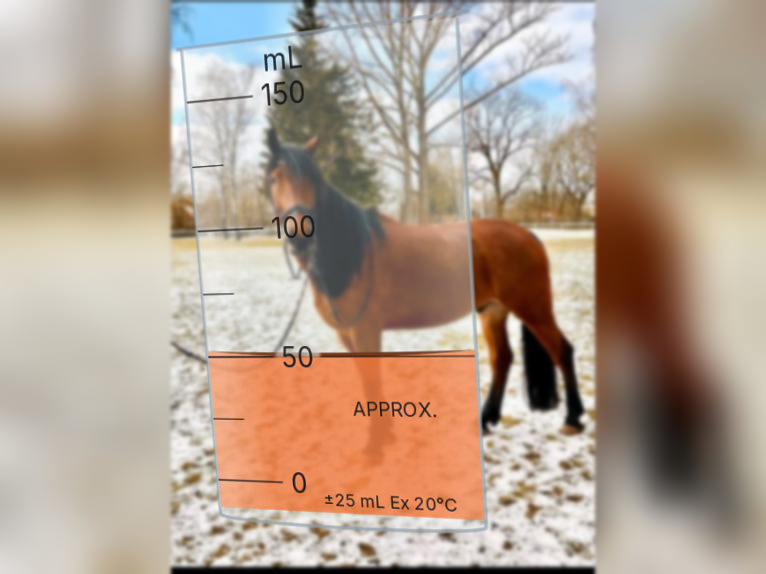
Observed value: 50; mL
